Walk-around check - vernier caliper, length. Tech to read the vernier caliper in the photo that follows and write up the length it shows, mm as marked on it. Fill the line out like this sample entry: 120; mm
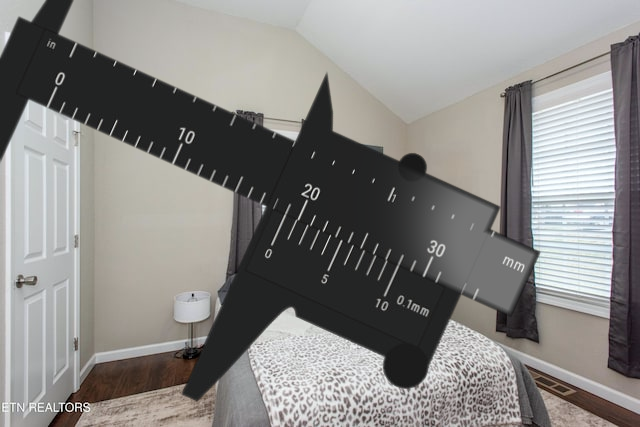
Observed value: 19.0; mm
